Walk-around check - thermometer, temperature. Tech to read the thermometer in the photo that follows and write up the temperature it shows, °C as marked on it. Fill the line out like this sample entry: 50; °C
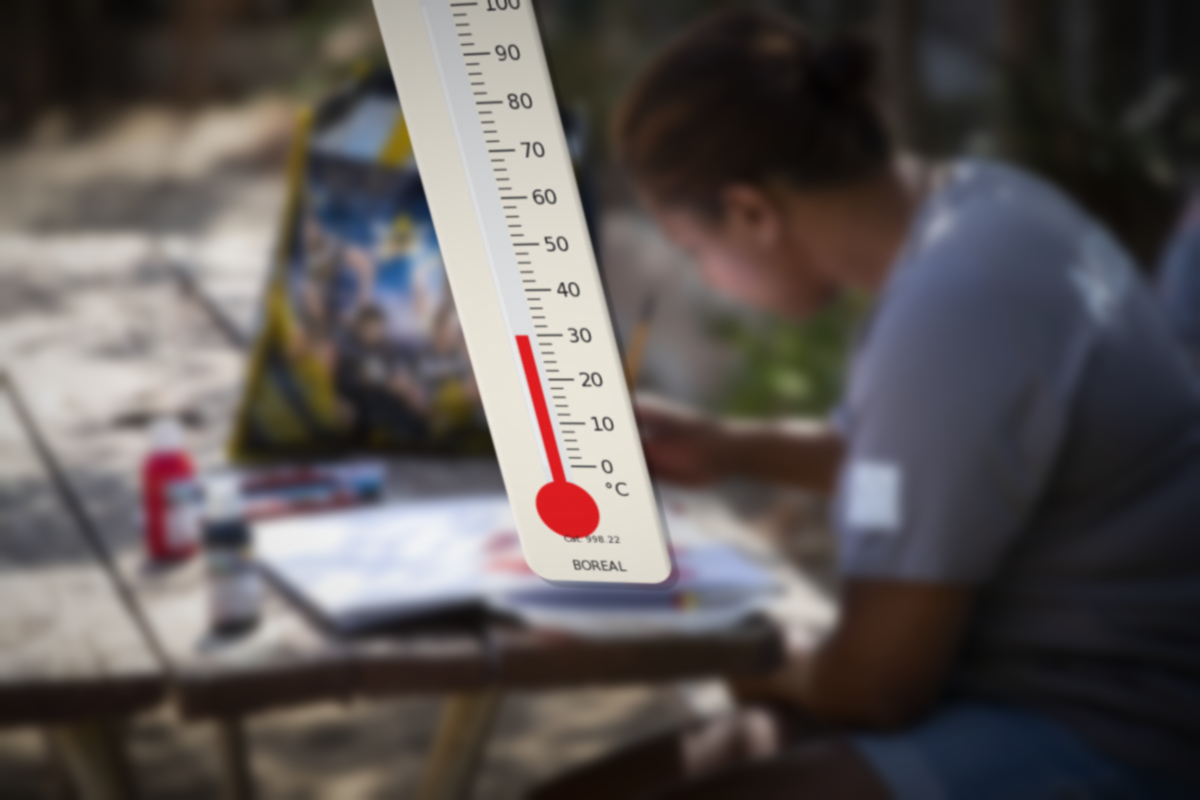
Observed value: 30; °C
